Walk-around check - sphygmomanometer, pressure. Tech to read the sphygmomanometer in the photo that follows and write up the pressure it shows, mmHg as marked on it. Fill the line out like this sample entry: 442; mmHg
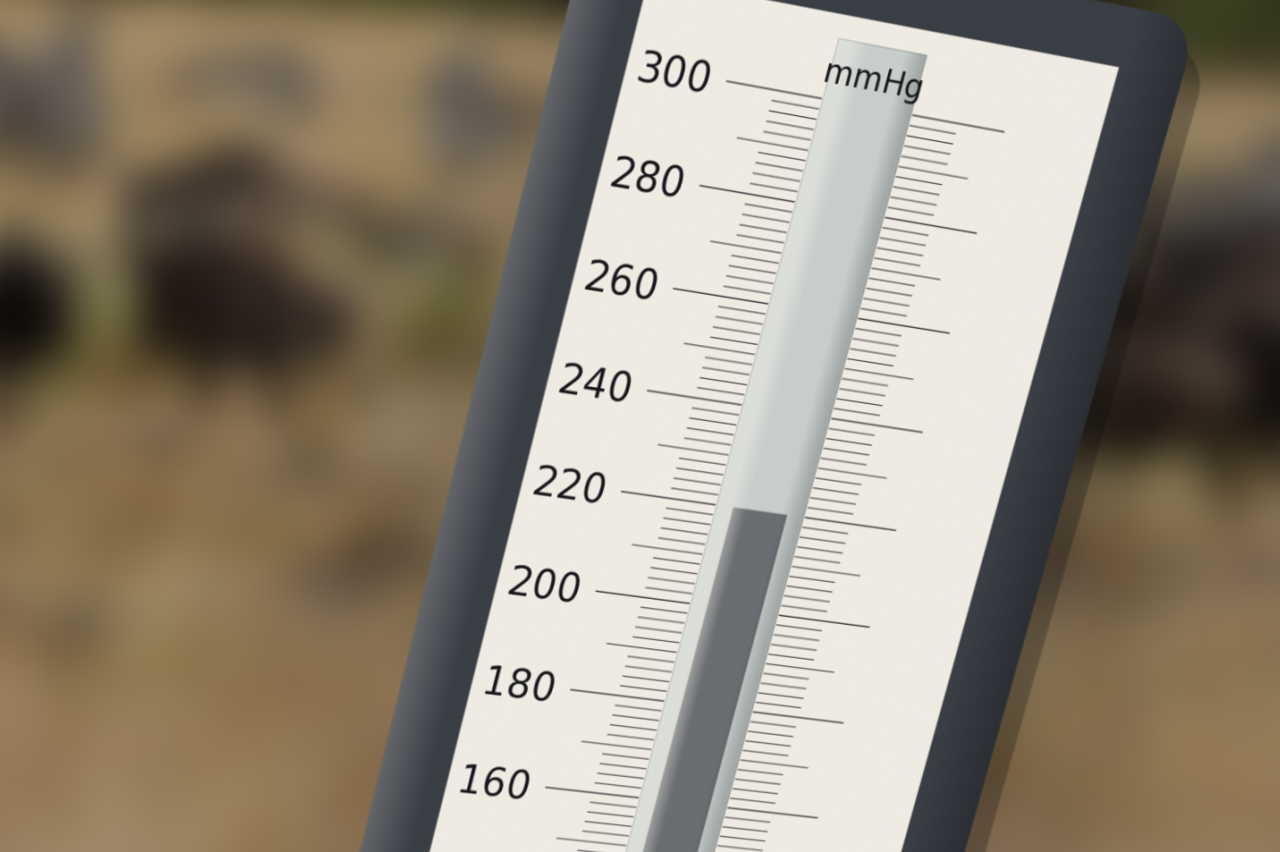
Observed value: 220; mmHg
